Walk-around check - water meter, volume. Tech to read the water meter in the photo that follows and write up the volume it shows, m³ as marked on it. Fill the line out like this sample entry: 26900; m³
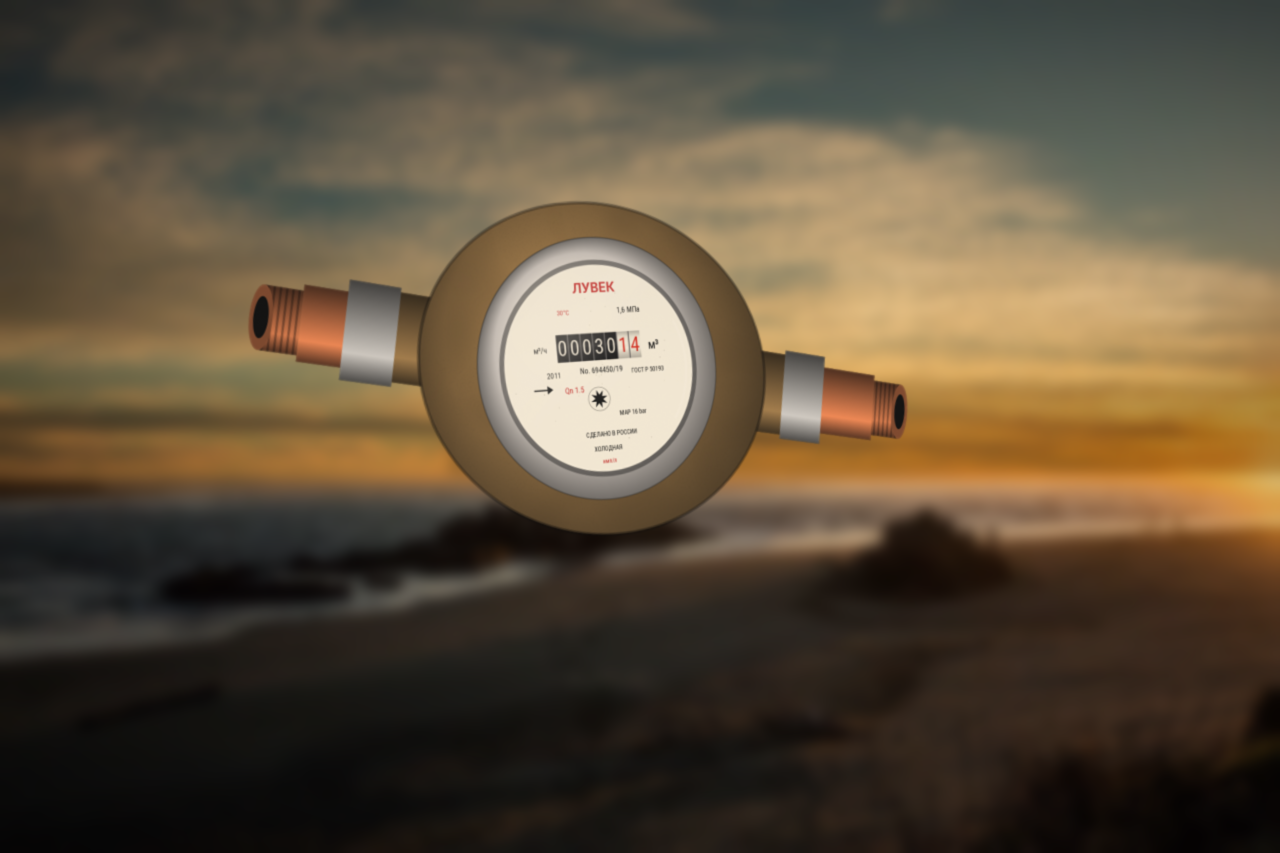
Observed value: 30.14; m³
